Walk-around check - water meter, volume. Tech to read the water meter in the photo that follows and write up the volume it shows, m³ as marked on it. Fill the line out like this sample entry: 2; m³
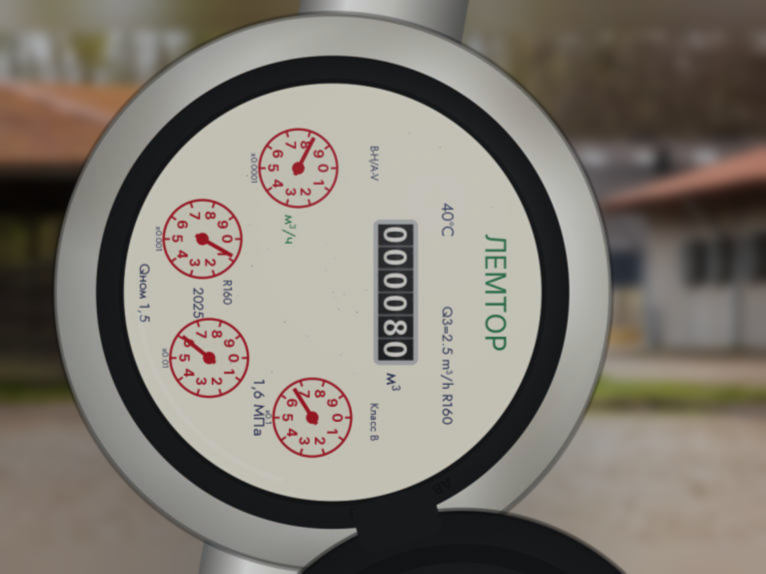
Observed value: 80.6608; m³
